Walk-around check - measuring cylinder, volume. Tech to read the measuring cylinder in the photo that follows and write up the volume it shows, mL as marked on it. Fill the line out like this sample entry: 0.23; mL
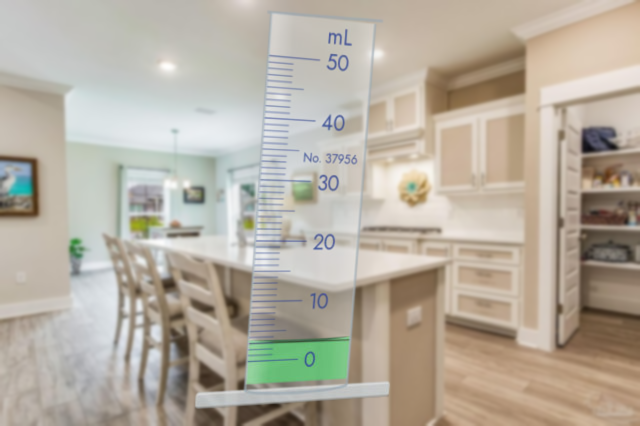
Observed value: 3; mL
